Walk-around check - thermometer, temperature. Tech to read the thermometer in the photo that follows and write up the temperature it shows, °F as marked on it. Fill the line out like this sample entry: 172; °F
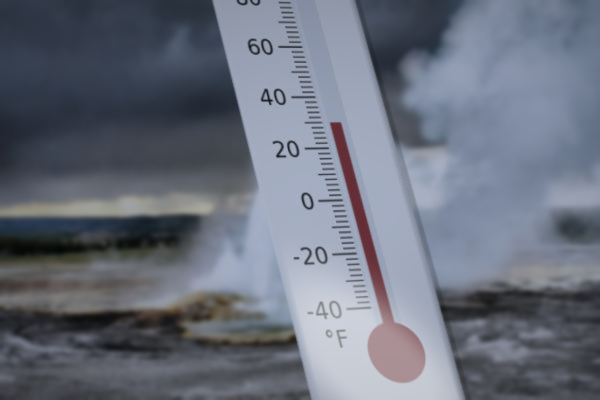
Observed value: 30; °F
